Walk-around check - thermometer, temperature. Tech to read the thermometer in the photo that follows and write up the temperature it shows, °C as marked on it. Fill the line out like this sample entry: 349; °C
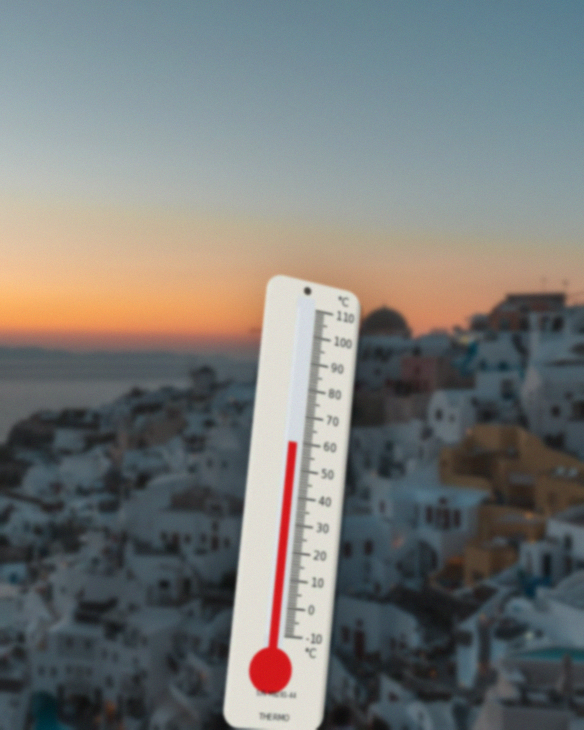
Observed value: 60; °C
